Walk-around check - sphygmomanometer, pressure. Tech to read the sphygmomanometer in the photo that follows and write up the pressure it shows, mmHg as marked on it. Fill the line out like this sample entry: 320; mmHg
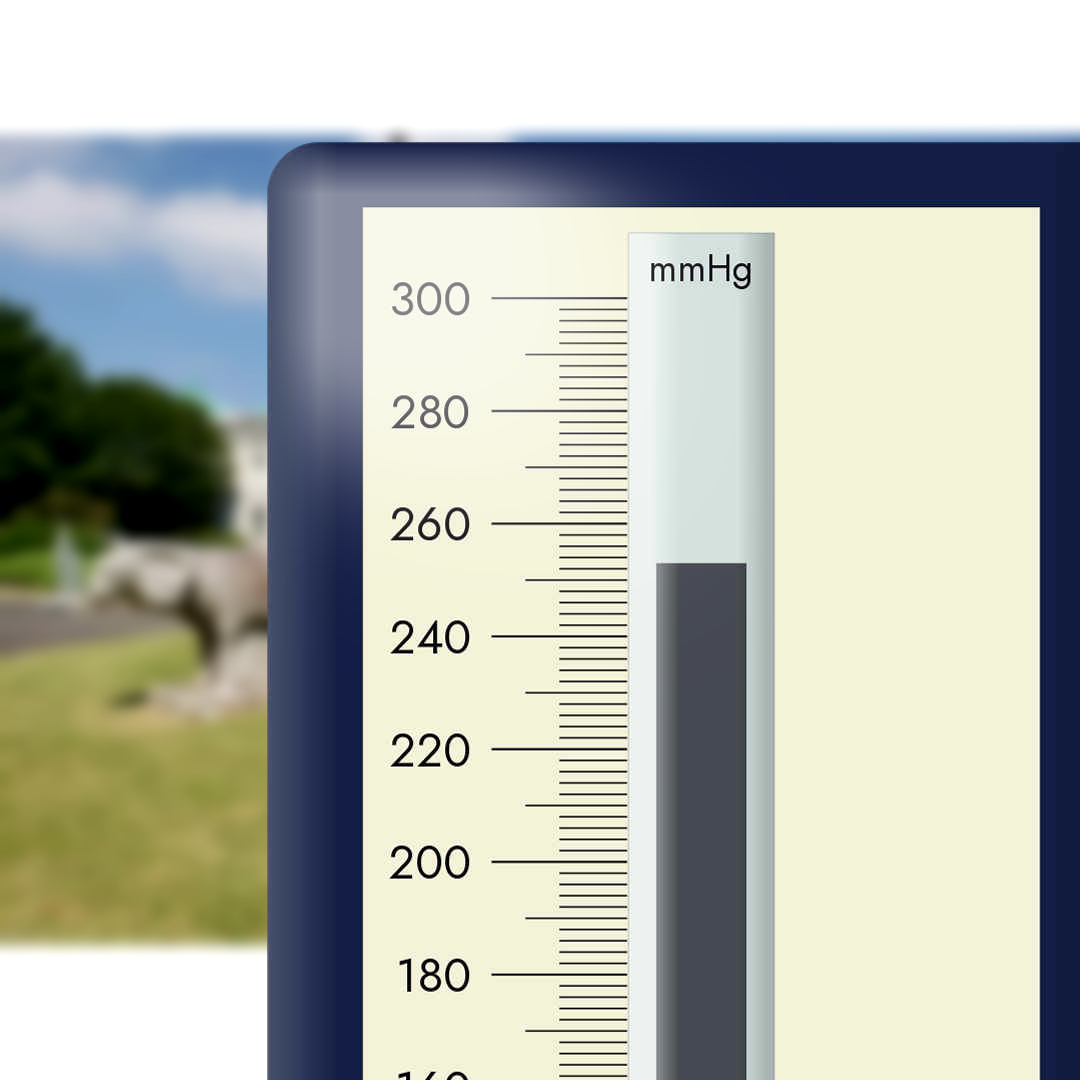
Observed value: 253; mmHg
